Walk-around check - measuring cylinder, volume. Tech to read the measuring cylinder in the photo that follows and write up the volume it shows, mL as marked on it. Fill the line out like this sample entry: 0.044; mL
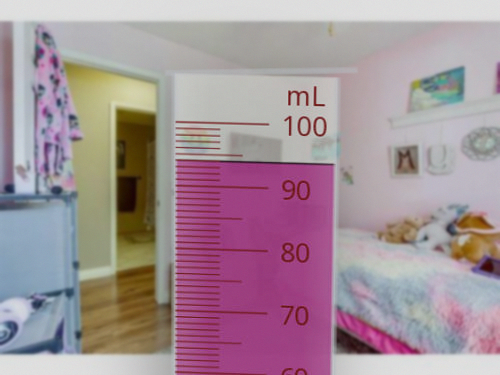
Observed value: 94; mL
